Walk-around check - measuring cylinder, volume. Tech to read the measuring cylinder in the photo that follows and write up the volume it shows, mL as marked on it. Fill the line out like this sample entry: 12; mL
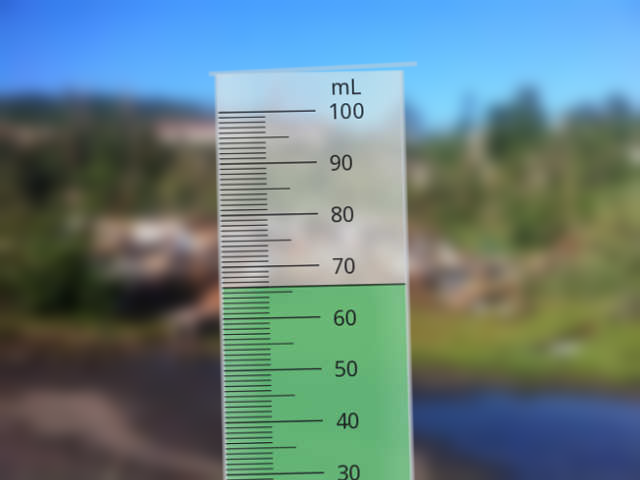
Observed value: 66; mL
